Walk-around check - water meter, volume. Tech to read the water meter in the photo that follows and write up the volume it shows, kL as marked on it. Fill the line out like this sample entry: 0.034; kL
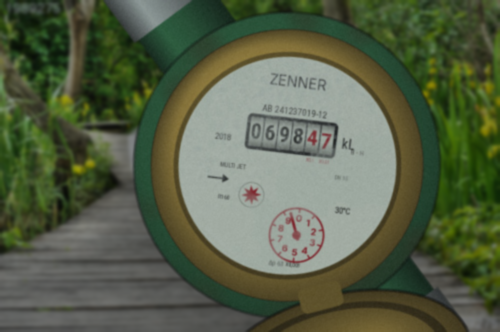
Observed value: 698.469; kL
